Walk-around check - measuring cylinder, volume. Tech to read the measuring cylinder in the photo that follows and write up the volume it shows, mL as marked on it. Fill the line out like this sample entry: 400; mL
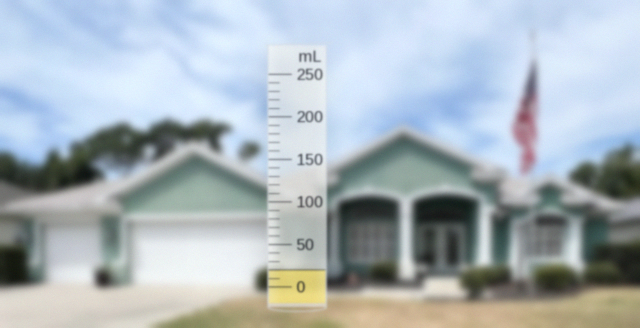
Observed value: 20; mL
